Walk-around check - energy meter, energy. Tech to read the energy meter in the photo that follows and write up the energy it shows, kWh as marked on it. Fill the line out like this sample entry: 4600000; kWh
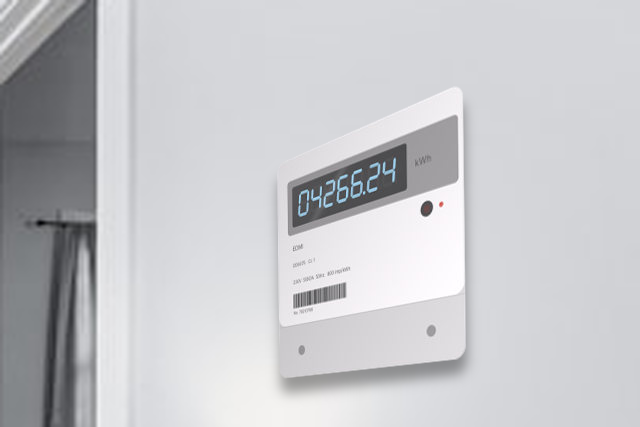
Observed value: 4266.24; kWh
